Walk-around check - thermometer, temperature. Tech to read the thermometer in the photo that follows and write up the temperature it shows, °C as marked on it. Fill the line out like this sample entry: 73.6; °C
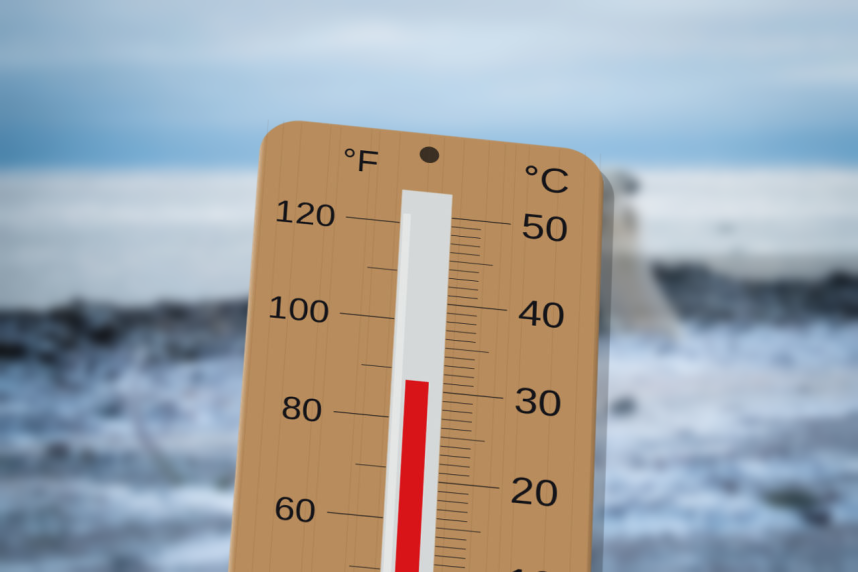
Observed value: 31; °C
